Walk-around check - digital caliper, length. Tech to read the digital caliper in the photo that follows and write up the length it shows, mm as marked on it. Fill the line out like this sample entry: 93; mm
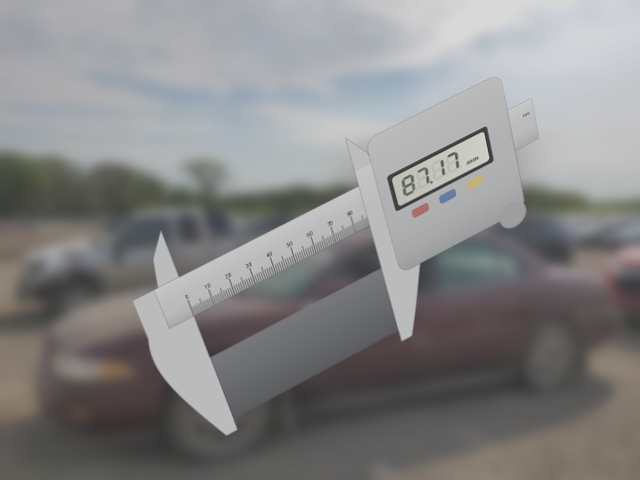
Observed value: 87.17; mm
